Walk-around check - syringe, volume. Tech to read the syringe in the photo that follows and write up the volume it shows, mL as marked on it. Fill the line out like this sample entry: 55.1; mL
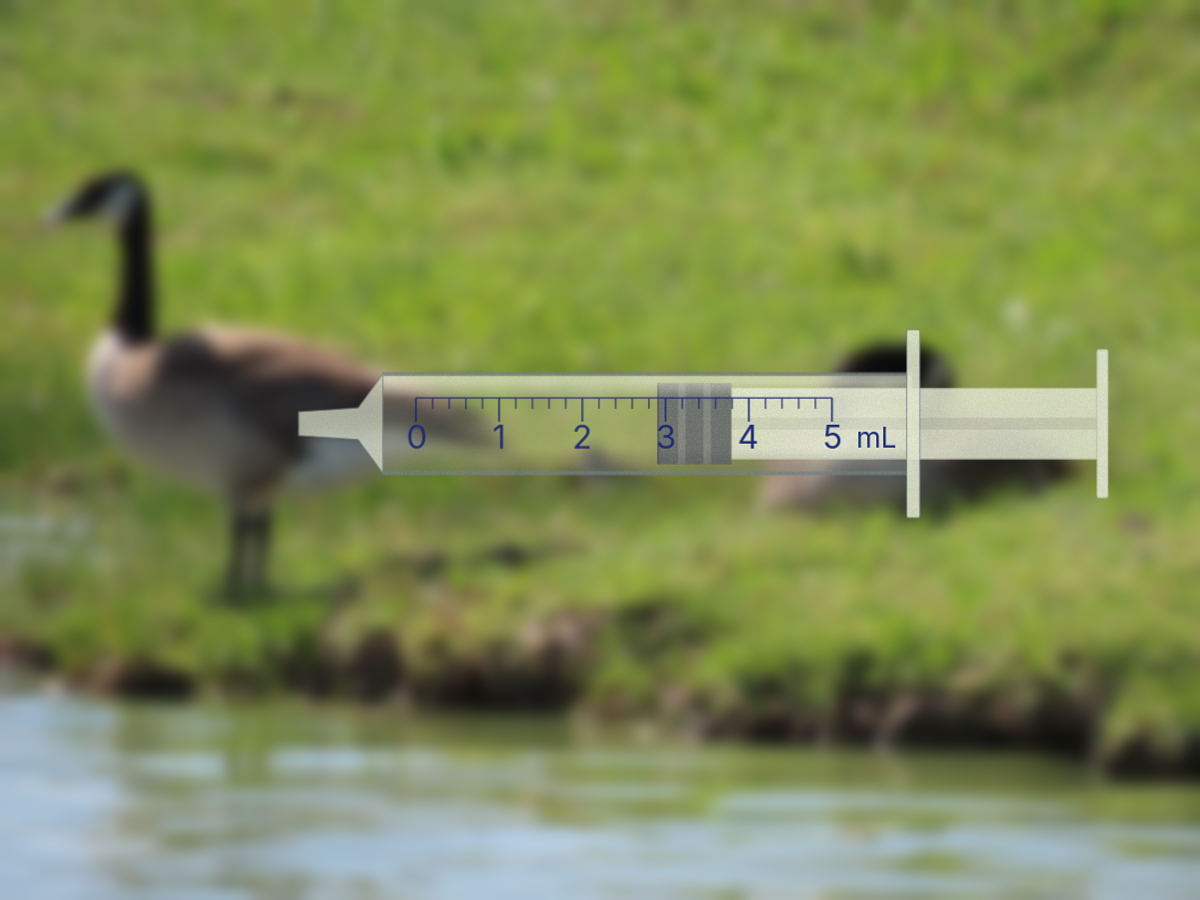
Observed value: 2.9; mL
